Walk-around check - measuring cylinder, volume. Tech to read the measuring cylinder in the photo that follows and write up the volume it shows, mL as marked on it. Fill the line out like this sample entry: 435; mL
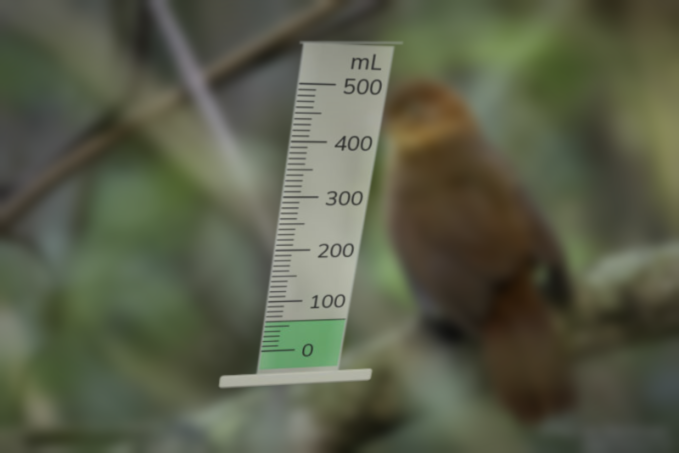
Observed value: 60; mL
